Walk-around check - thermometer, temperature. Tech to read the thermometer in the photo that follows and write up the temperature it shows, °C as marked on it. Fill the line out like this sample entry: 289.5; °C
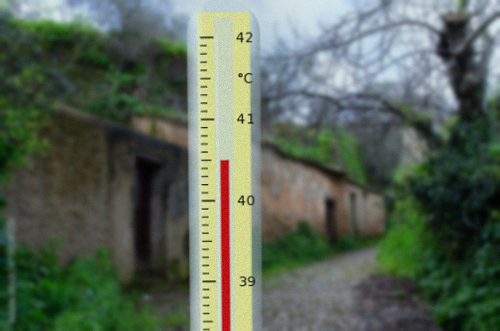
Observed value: 40.5; °C
